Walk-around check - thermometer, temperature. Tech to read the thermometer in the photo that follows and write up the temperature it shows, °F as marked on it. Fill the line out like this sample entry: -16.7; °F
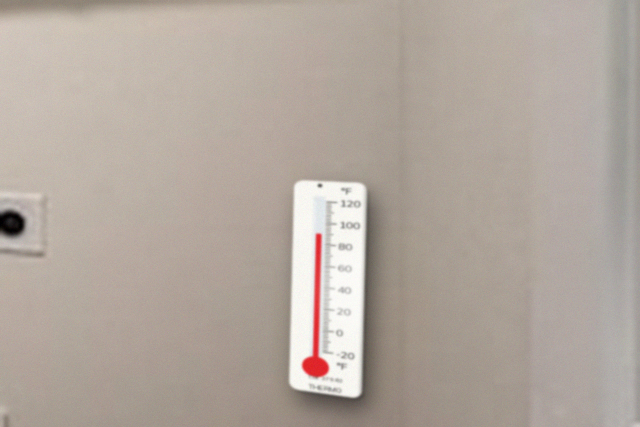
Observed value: 90; °F
